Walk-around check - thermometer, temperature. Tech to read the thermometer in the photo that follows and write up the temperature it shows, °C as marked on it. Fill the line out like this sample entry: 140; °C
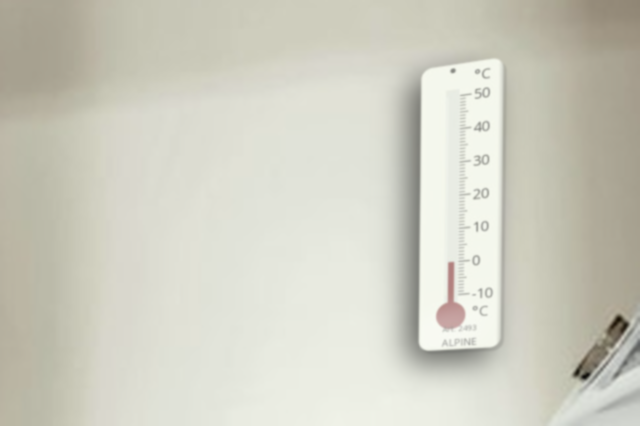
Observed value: 0; °C
